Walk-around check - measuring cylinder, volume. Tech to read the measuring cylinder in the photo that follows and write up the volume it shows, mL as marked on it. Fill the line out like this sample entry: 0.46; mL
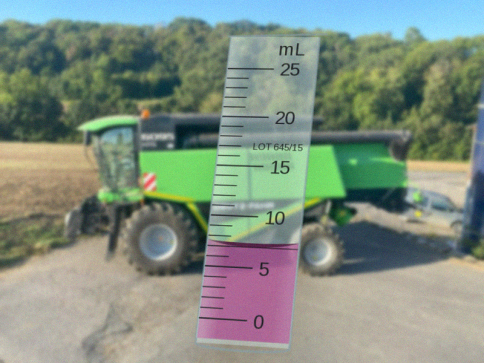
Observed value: 7; mL
